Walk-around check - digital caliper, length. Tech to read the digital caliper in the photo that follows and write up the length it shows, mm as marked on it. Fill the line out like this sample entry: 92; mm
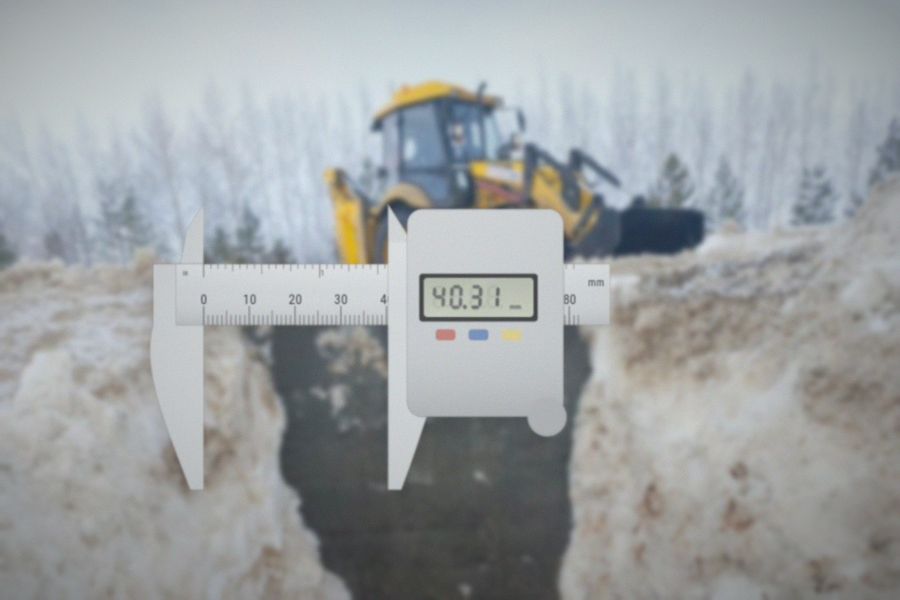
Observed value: 40.31; mm
